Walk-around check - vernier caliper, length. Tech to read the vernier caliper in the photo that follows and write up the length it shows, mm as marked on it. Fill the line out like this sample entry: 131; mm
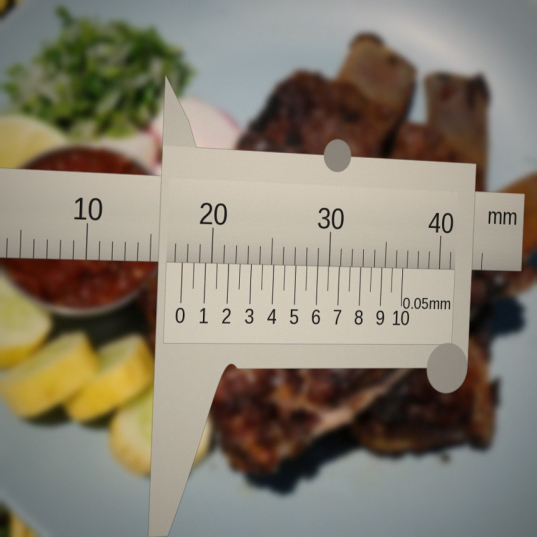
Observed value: 17.6; mm
